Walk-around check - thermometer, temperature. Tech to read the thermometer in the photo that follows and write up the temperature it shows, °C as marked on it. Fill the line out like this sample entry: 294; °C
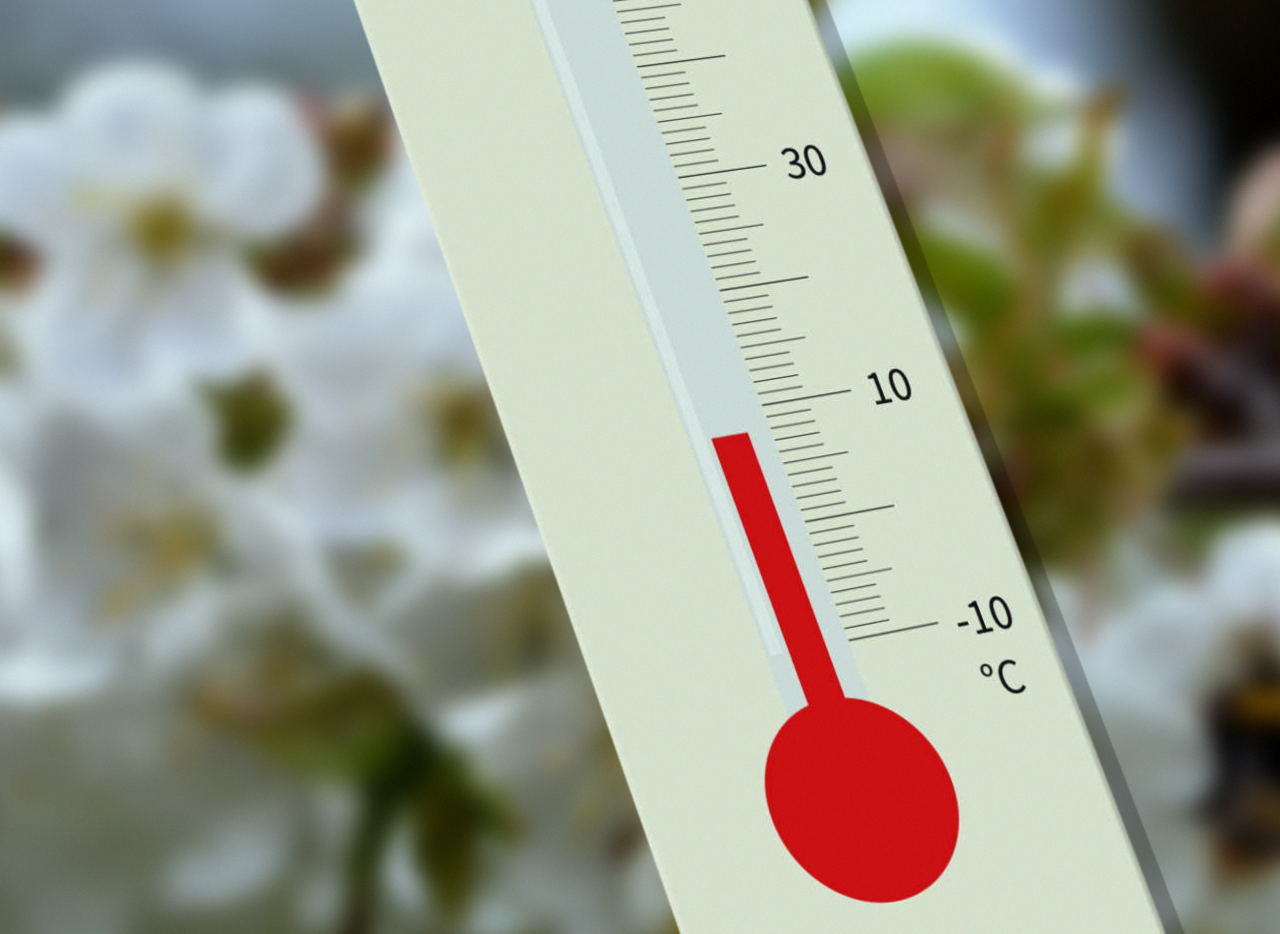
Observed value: 8; °C
